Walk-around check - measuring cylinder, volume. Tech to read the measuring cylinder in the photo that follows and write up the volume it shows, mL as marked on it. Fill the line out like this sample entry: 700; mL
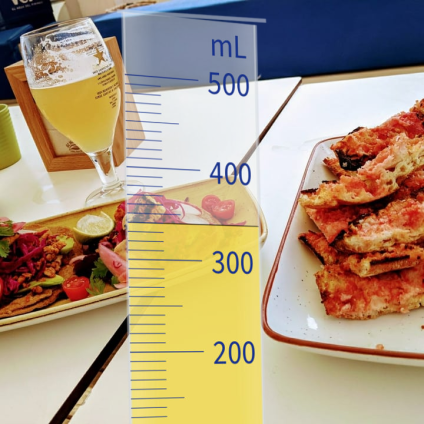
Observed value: 340; mL
